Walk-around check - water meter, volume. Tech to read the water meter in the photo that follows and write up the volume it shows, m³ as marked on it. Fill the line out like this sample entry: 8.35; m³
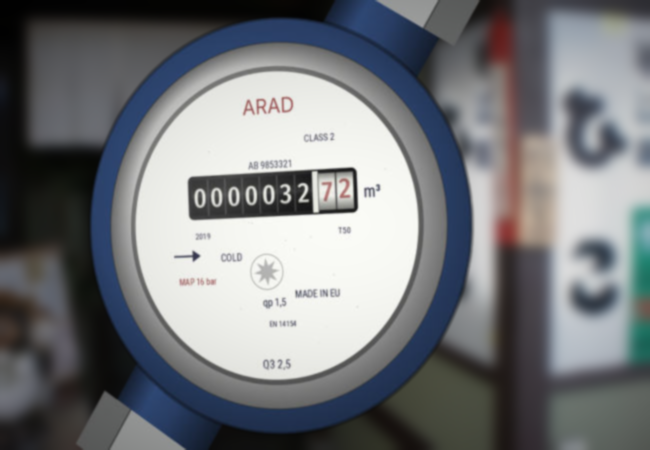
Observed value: 32.72; m³
